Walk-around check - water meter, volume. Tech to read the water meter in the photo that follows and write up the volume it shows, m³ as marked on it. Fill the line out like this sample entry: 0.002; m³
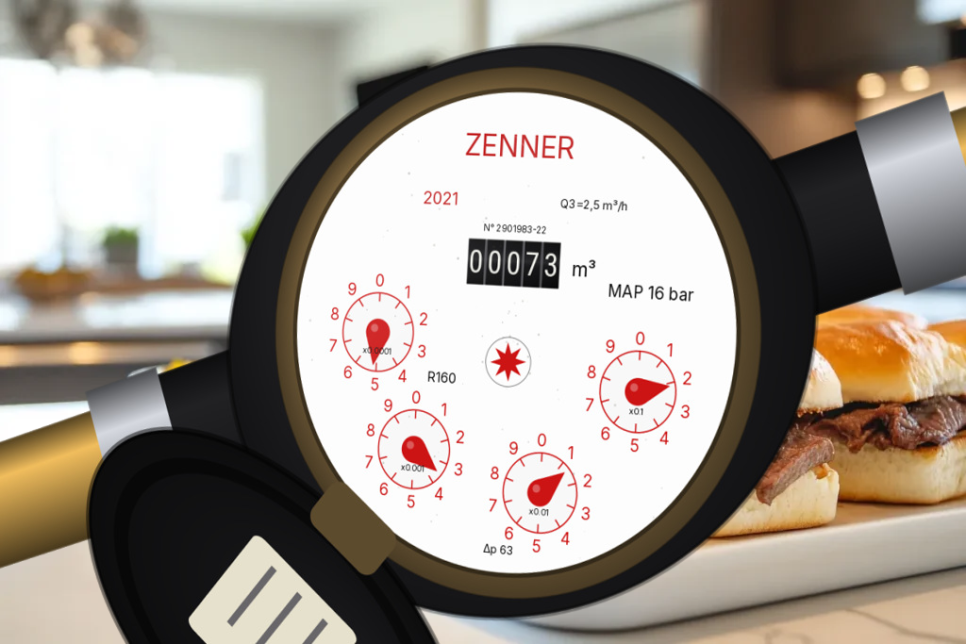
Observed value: 73.2135; m³
